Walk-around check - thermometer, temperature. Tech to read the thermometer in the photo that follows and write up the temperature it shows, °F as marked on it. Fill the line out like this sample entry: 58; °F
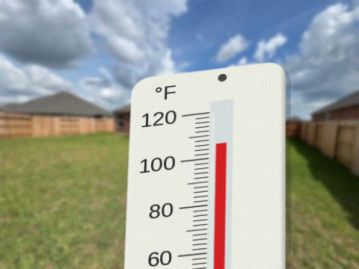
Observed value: 106; °F
